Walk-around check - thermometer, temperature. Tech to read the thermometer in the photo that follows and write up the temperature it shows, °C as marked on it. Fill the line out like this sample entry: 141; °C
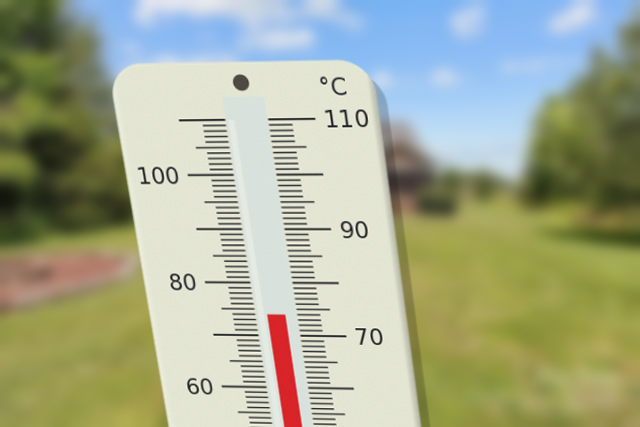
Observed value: 74; °C
